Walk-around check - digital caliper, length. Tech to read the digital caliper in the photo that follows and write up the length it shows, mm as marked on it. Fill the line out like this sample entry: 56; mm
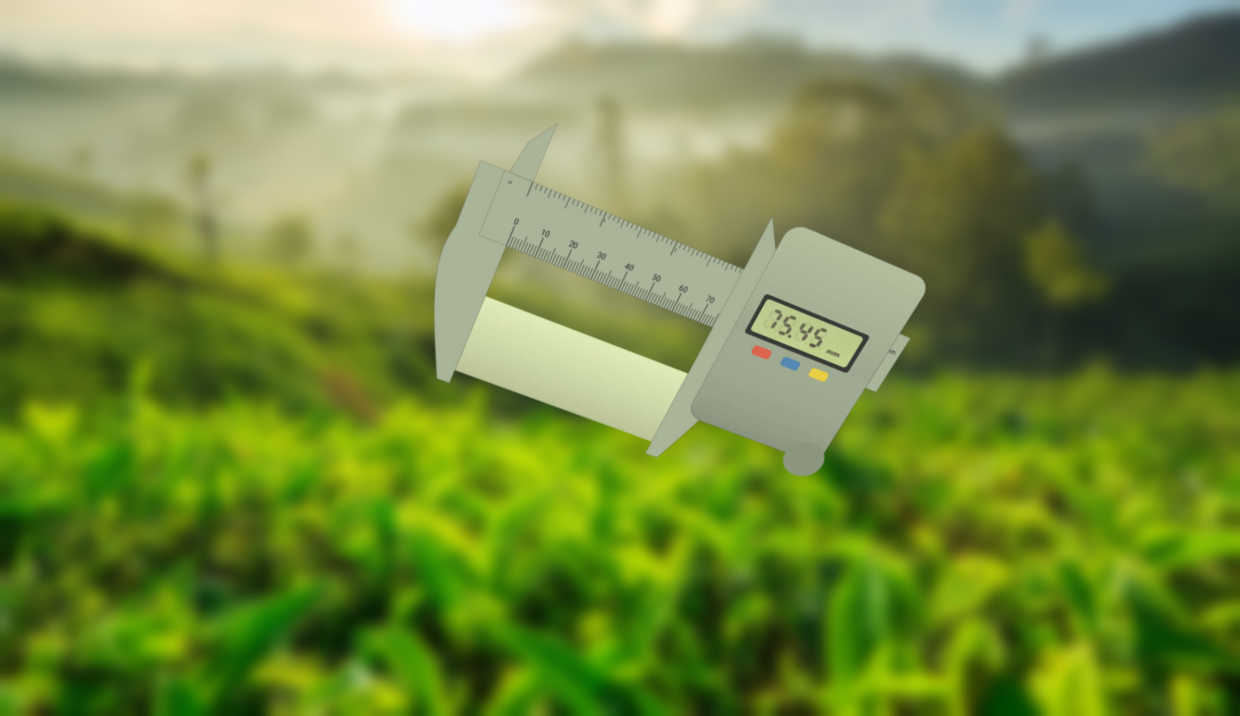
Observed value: 75.45; mm
